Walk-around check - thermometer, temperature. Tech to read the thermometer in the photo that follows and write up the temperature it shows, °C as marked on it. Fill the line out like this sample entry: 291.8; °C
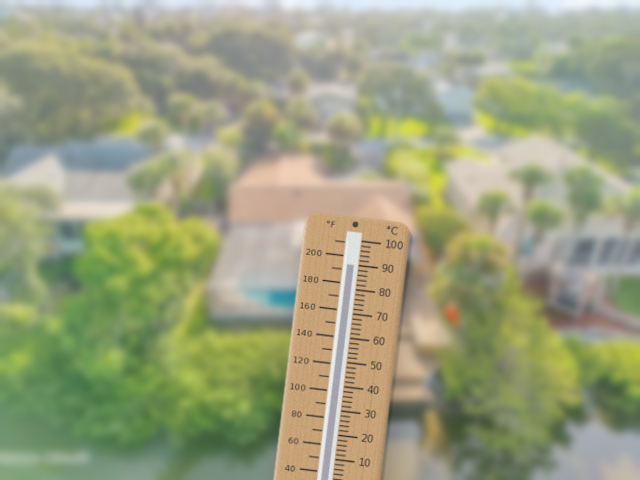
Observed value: 90; °C
